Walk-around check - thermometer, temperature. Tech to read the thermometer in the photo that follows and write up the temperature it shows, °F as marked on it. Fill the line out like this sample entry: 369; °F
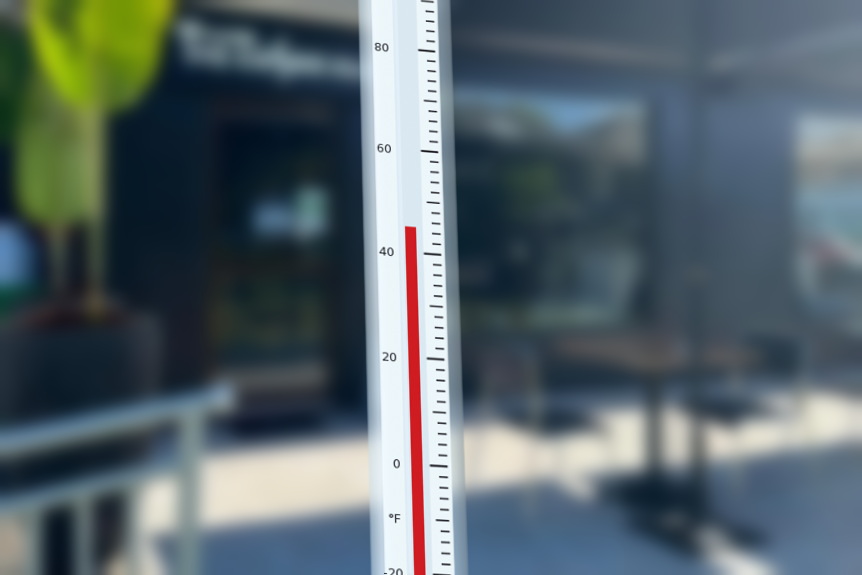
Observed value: 45; °F
